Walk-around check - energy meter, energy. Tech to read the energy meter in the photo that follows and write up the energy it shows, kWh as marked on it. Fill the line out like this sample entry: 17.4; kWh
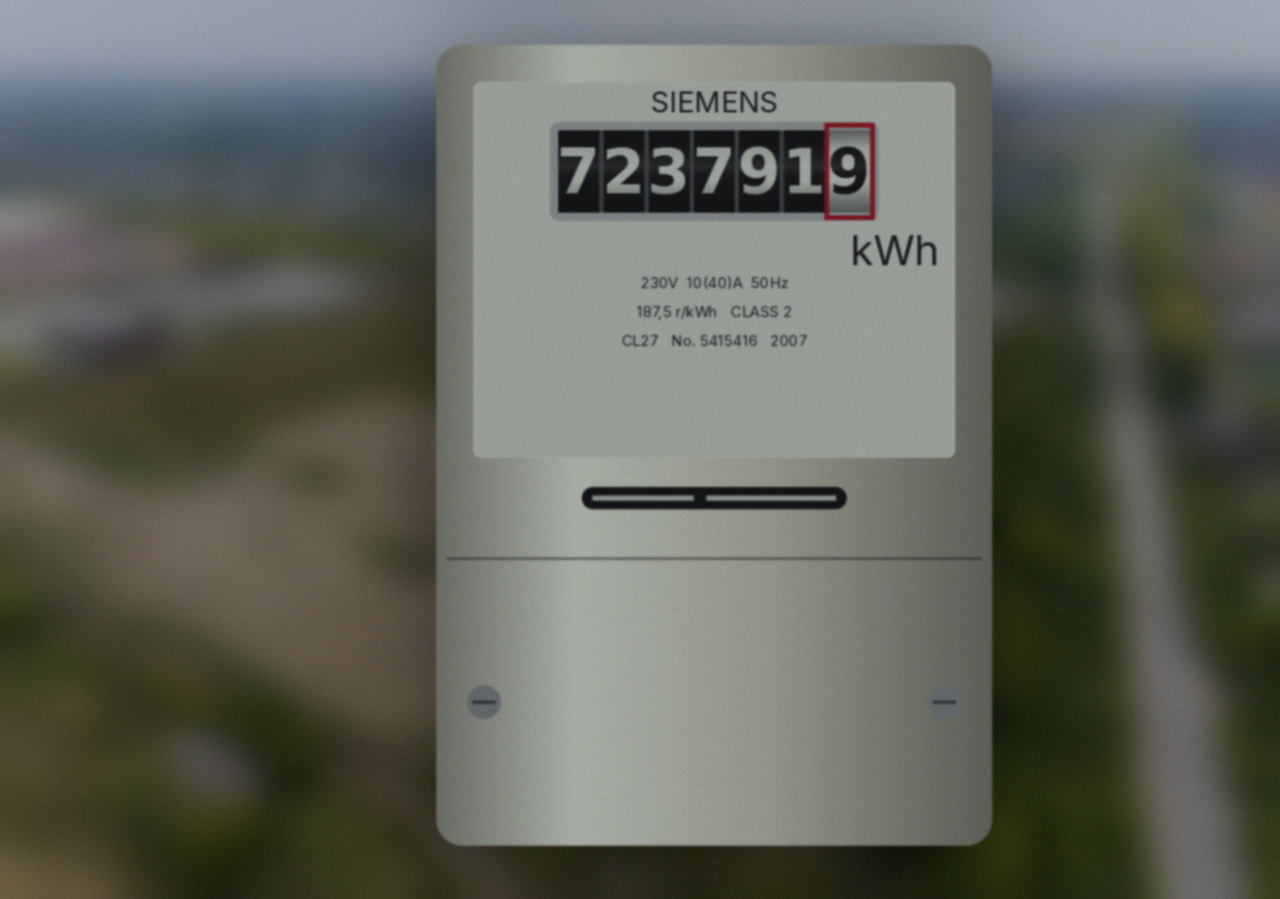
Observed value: 723791.9; kWh
